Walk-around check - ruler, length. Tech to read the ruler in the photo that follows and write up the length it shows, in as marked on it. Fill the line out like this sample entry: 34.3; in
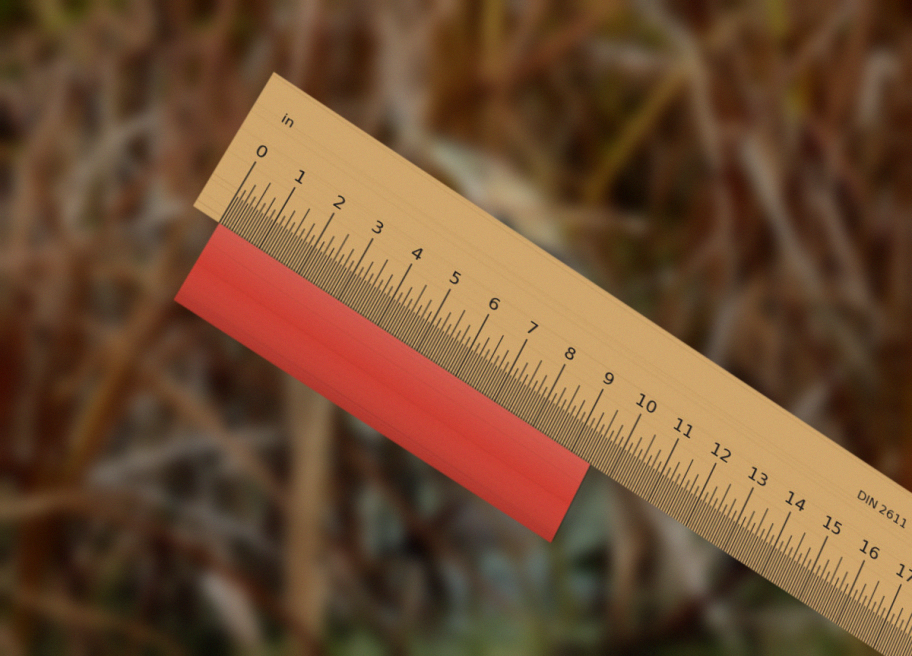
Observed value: 9.5; in
